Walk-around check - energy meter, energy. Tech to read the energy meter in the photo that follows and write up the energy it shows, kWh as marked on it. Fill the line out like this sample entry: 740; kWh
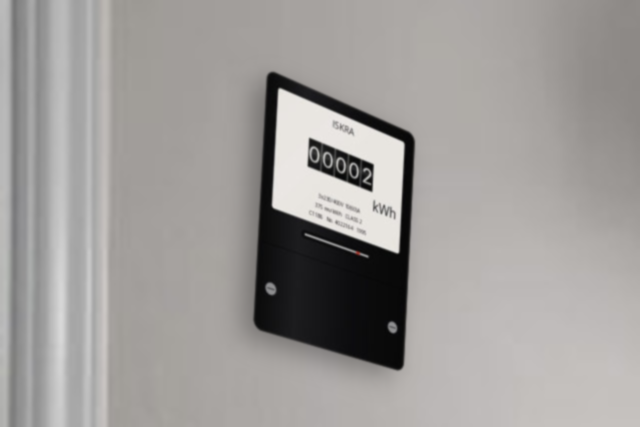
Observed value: 2; kWh
